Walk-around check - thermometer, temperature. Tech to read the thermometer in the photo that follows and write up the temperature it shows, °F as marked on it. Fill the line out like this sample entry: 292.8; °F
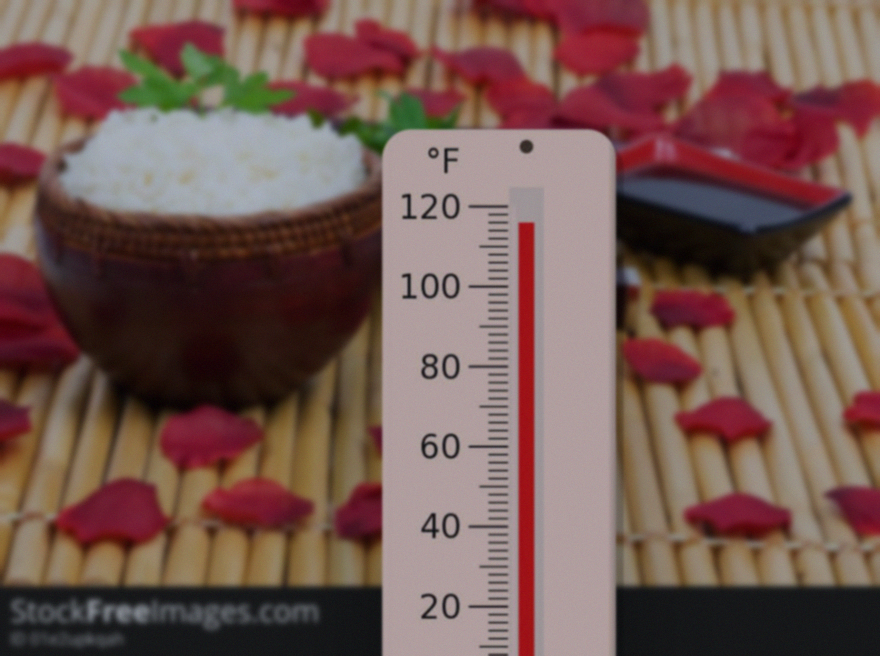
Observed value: 116; °F
